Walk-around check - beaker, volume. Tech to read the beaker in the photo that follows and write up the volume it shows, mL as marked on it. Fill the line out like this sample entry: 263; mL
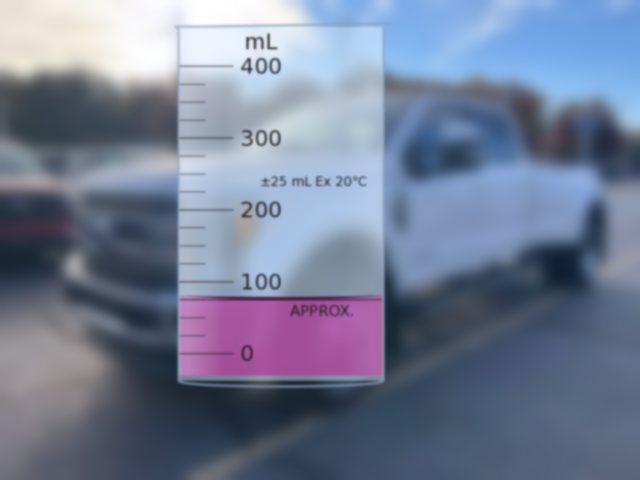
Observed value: 75; mL
